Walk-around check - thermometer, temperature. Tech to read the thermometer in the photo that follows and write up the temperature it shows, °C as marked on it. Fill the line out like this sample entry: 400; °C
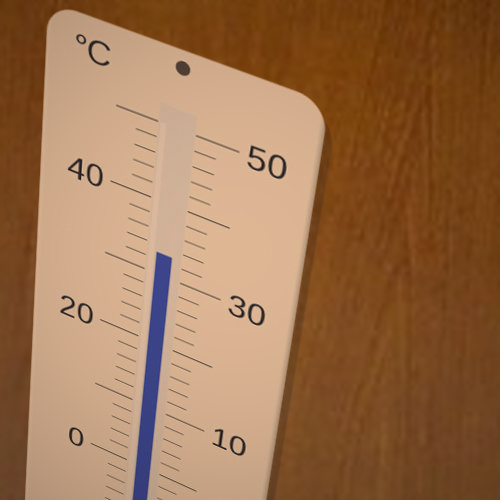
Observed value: 33; °C
